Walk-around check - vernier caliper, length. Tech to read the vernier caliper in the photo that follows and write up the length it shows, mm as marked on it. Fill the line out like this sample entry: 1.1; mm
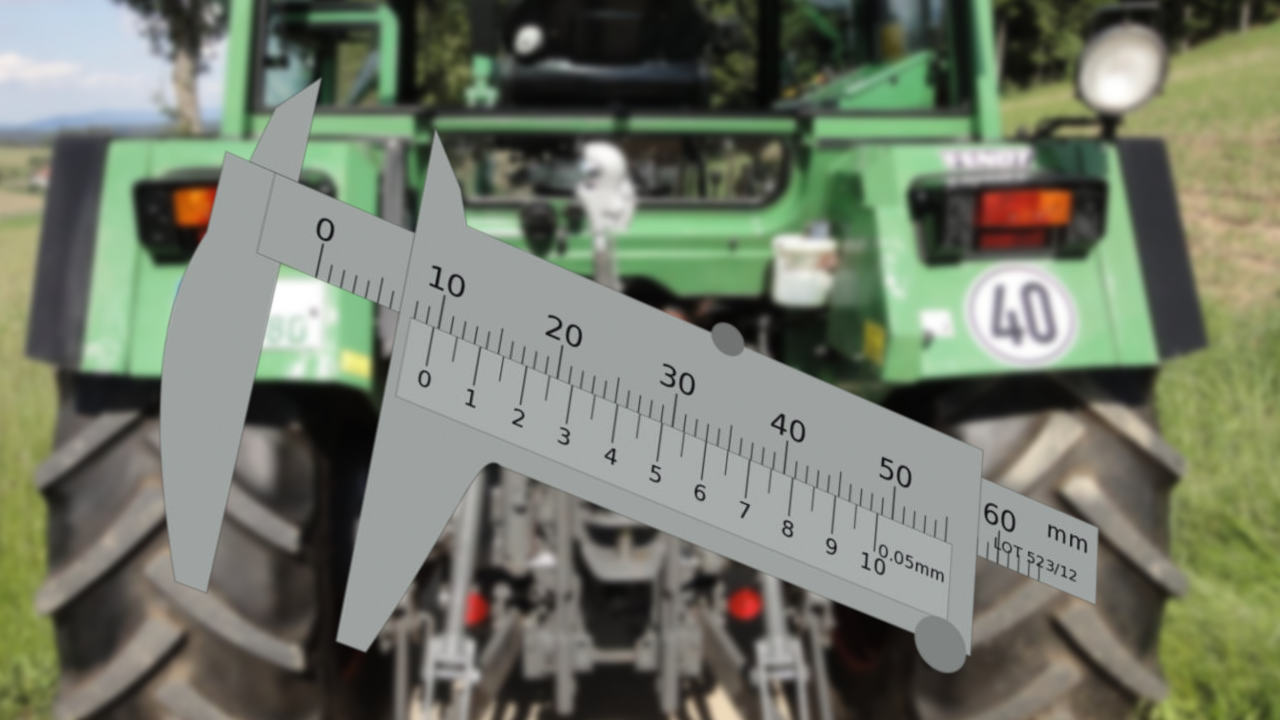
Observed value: 9.6; mm
